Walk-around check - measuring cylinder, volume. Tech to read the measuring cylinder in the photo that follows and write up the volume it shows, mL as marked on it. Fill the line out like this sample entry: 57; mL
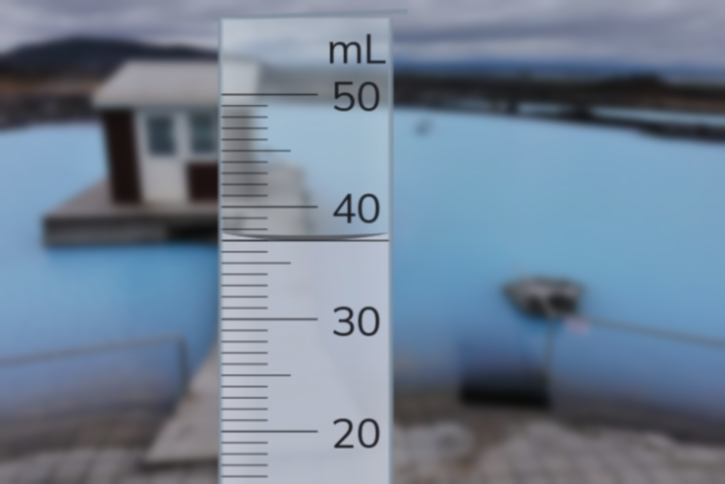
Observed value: 37; mL
